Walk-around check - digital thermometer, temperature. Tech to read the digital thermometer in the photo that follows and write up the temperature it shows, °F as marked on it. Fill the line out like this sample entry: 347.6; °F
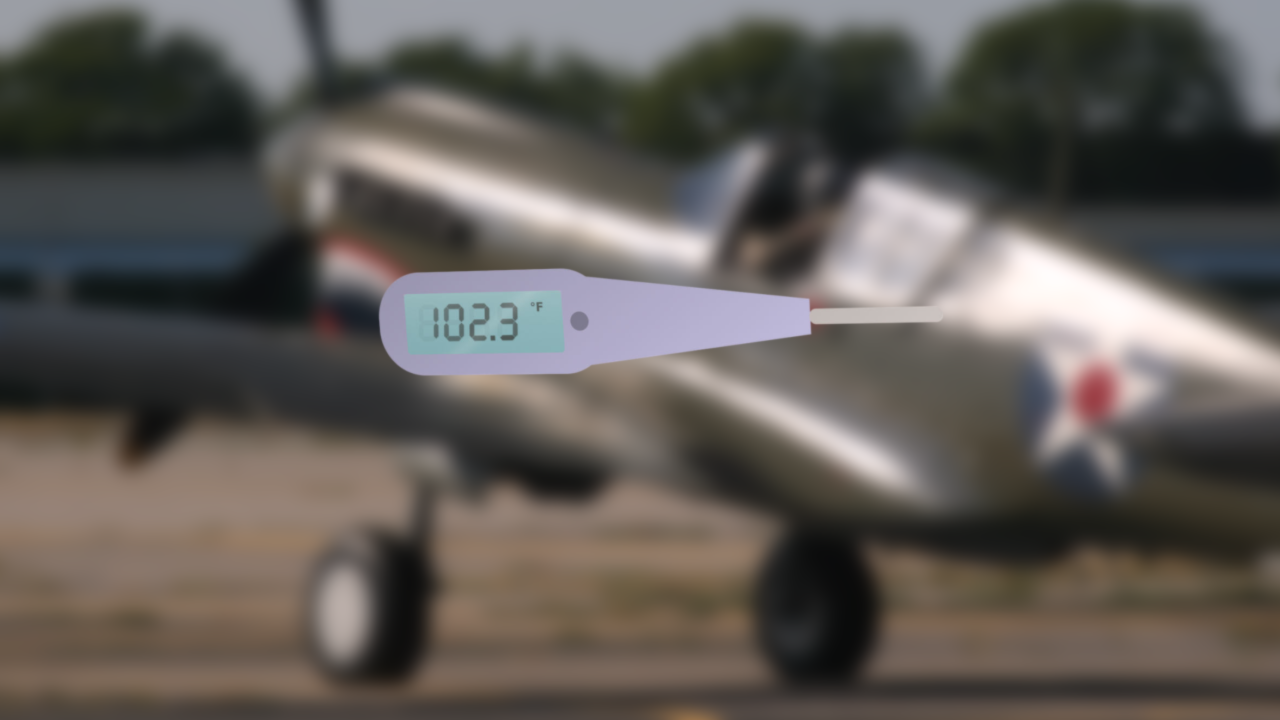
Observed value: 102.3; °F
